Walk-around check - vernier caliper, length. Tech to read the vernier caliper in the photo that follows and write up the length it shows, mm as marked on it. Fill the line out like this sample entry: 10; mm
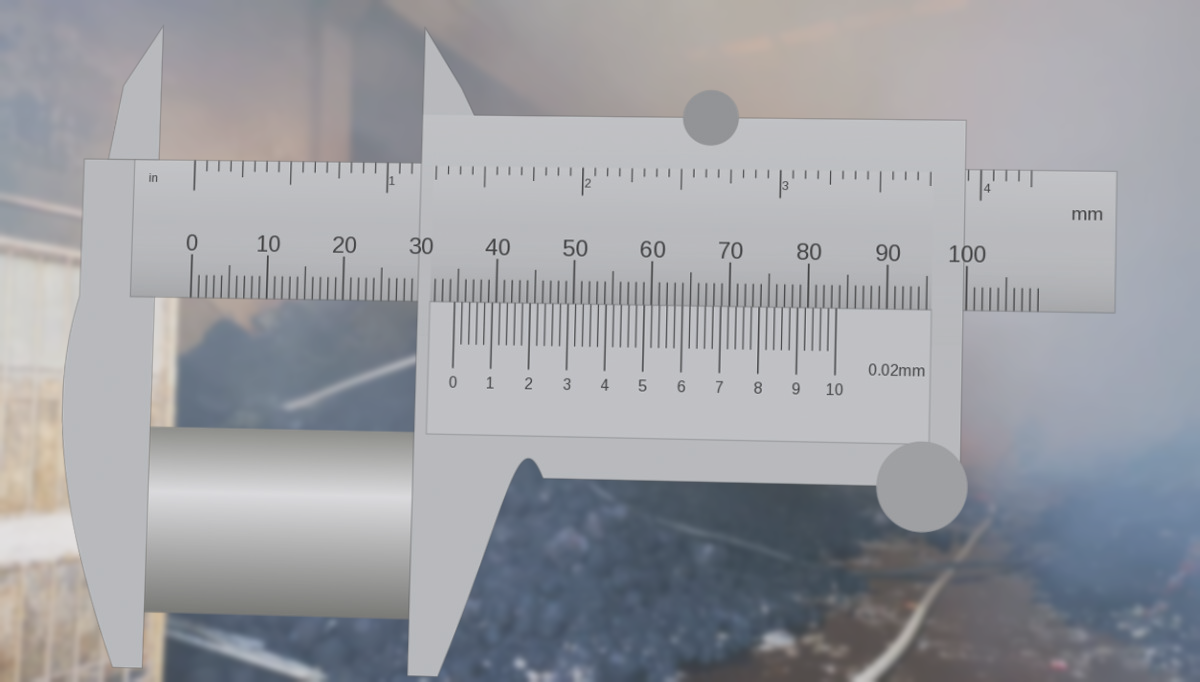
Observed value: 34.6; mm
